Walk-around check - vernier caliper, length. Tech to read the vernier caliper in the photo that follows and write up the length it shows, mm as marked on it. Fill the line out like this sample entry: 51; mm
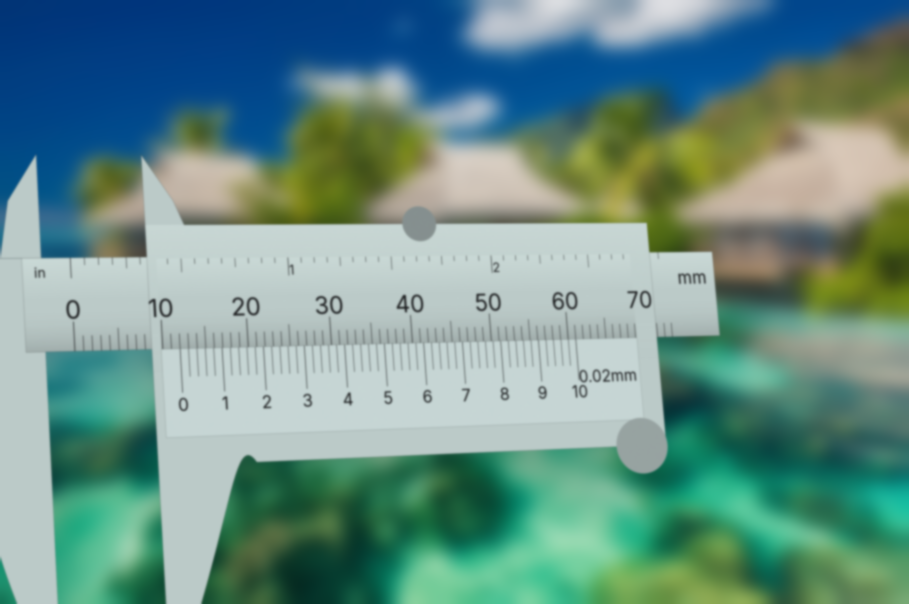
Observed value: 12.0; mm
